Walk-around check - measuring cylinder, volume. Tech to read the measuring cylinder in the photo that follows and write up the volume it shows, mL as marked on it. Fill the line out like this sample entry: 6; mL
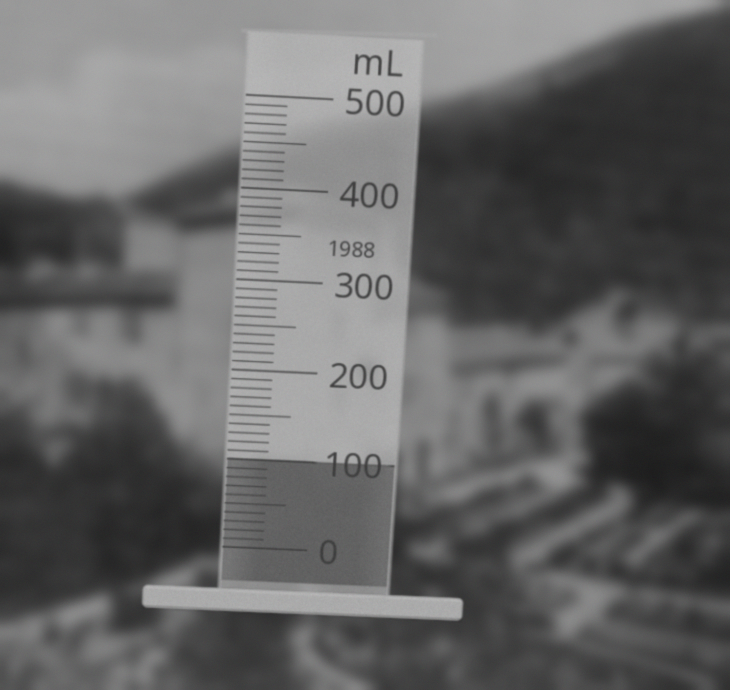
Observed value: 100; mL
